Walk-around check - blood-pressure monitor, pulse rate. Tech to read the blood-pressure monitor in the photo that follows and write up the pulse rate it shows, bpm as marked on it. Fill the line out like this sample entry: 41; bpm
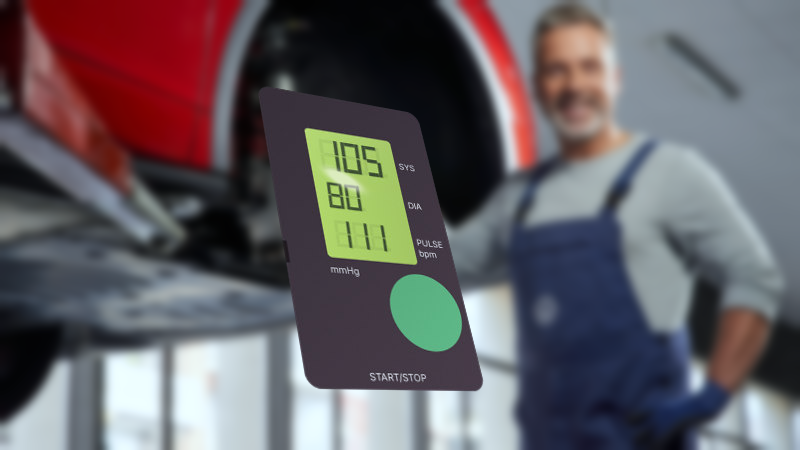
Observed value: 111; bpm
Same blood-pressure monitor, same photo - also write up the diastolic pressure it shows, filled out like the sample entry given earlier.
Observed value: 80; mmHg
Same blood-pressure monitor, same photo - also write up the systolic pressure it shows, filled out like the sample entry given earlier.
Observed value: 105; mmHg
